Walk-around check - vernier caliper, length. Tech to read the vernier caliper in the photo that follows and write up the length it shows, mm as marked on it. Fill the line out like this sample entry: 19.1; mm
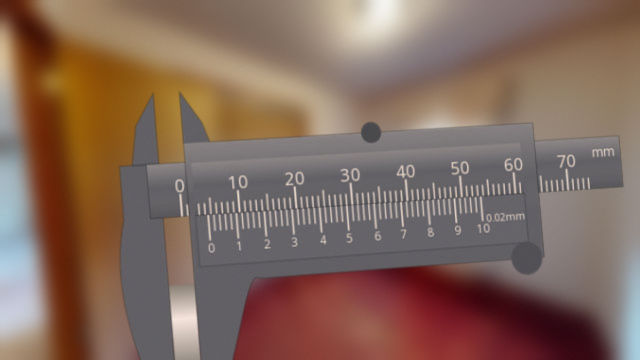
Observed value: 4.5; mm
